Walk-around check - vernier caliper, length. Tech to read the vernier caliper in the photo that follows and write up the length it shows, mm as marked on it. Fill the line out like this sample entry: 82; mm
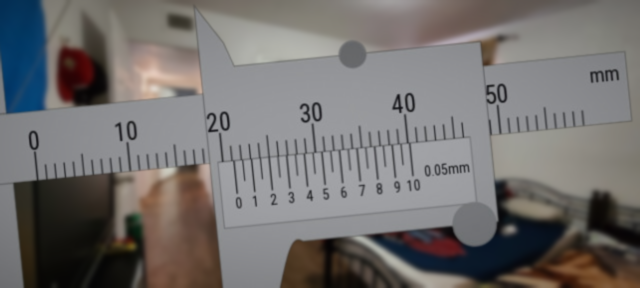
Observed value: 21.2; mm
